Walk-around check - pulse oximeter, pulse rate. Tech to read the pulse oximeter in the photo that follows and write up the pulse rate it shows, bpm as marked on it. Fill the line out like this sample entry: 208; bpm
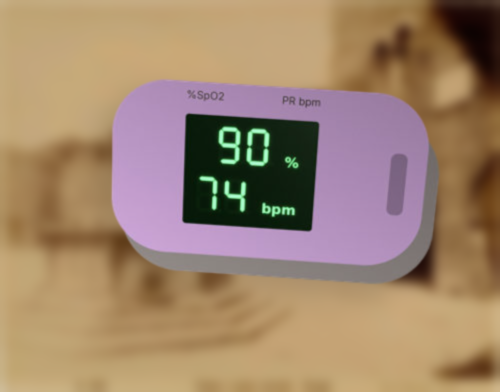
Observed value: 74; bpm
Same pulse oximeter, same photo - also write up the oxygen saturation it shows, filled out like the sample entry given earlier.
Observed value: 90; %
